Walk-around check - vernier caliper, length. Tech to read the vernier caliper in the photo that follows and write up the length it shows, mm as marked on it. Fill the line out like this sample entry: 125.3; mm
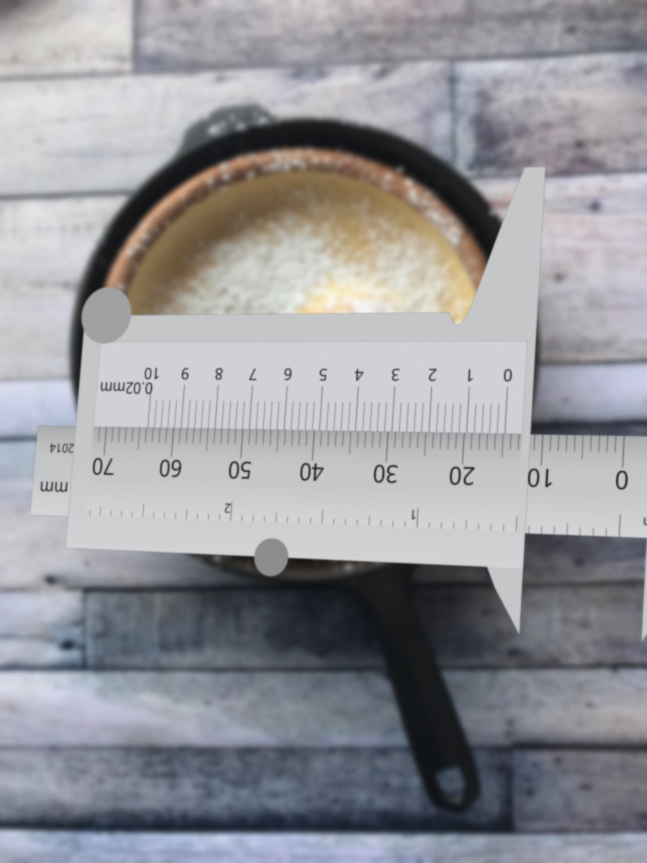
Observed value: 14.8; mm
